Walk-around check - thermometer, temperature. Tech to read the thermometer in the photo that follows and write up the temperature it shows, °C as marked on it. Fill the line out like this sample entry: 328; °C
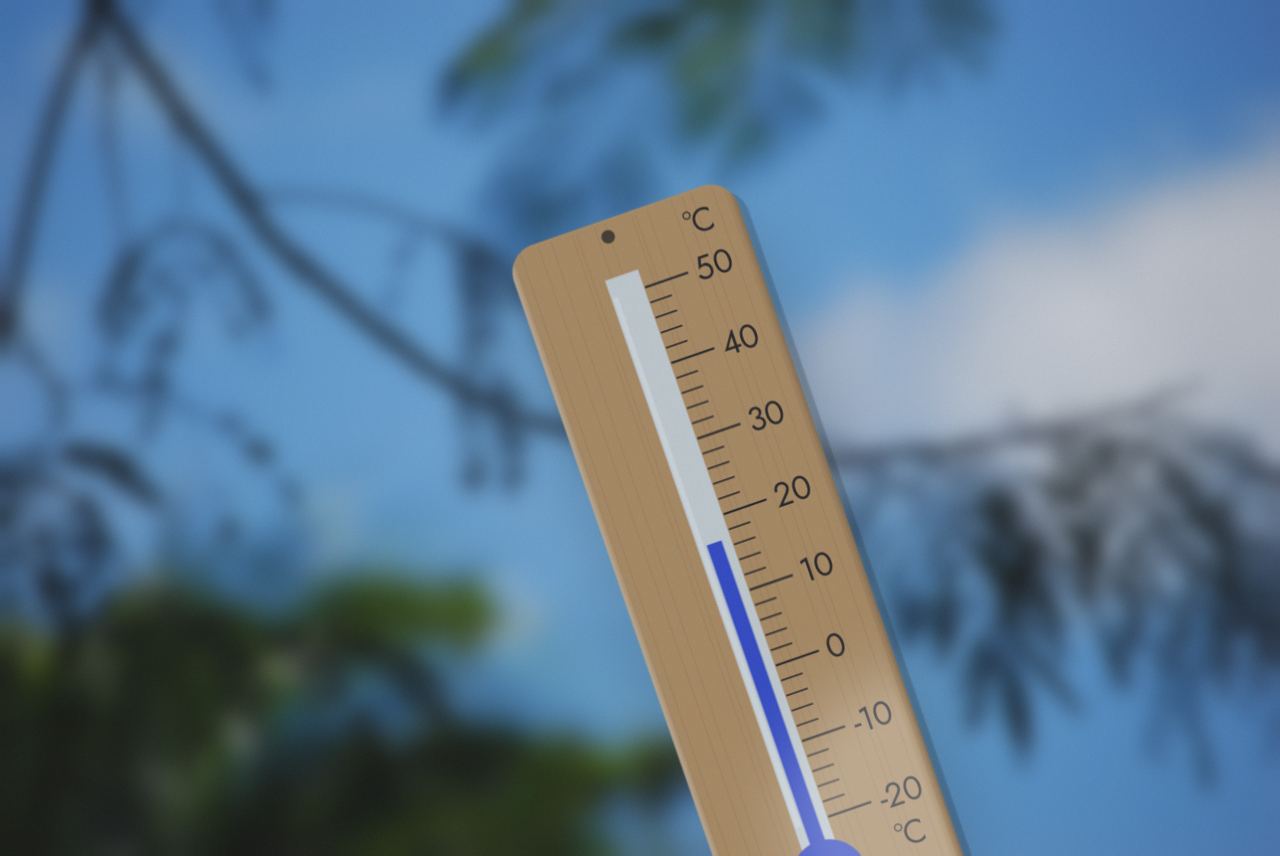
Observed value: 17; °C
